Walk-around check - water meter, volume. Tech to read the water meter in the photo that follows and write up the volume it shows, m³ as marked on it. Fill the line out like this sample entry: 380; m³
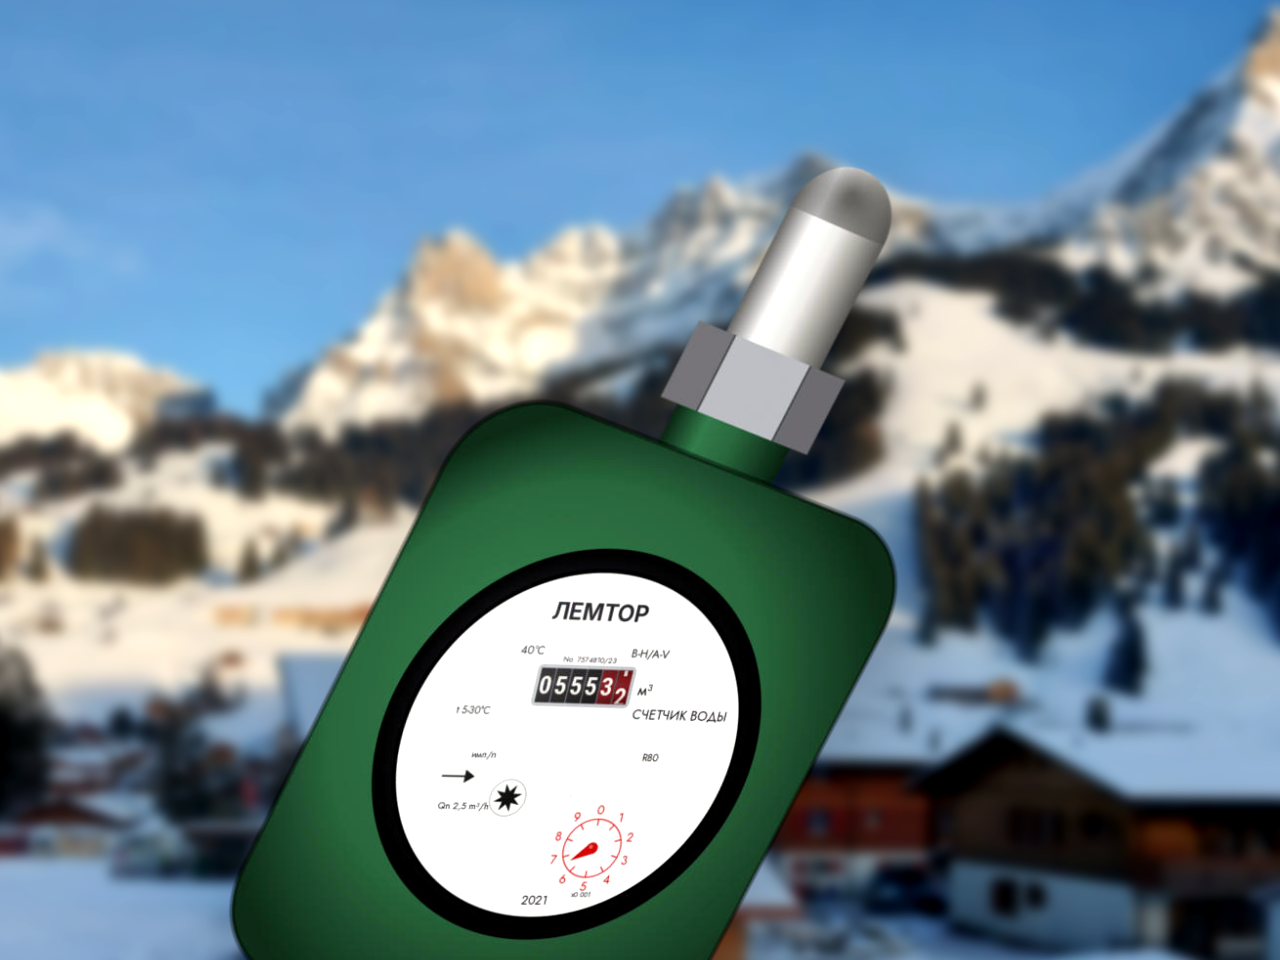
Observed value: 555.316; m³
